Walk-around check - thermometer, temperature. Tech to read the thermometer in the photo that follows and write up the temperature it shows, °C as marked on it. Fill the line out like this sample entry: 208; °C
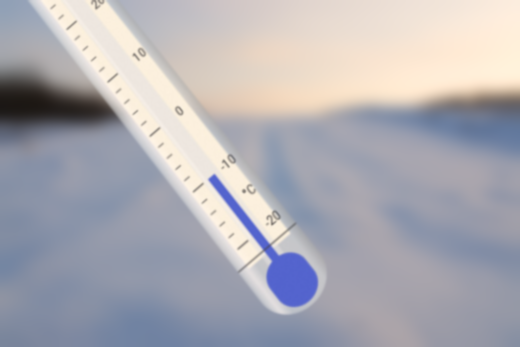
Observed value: -10; °C
